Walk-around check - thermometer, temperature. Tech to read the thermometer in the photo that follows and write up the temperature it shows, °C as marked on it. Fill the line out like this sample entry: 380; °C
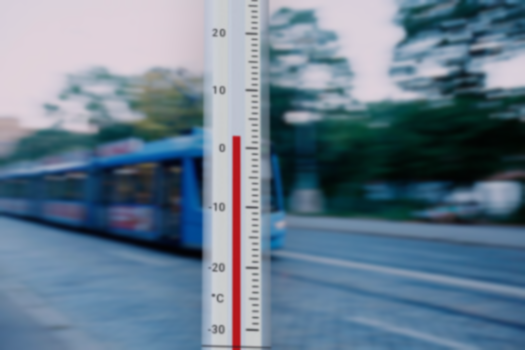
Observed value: 2; °C
